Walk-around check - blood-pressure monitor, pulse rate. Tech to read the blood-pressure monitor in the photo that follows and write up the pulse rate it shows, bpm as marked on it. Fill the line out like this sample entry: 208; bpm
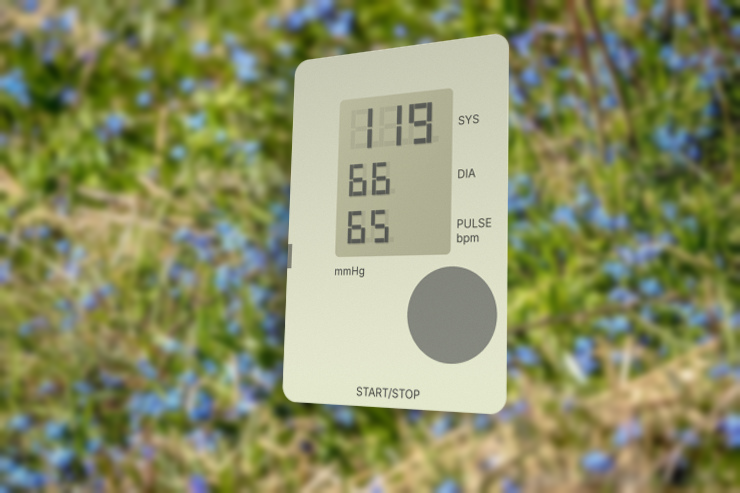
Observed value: 65; bpm
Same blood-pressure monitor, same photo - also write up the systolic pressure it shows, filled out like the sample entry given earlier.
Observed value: 119; mmHg
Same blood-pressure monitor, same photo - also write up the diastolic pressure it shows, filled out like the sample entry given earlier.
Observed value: 66; mmHg
